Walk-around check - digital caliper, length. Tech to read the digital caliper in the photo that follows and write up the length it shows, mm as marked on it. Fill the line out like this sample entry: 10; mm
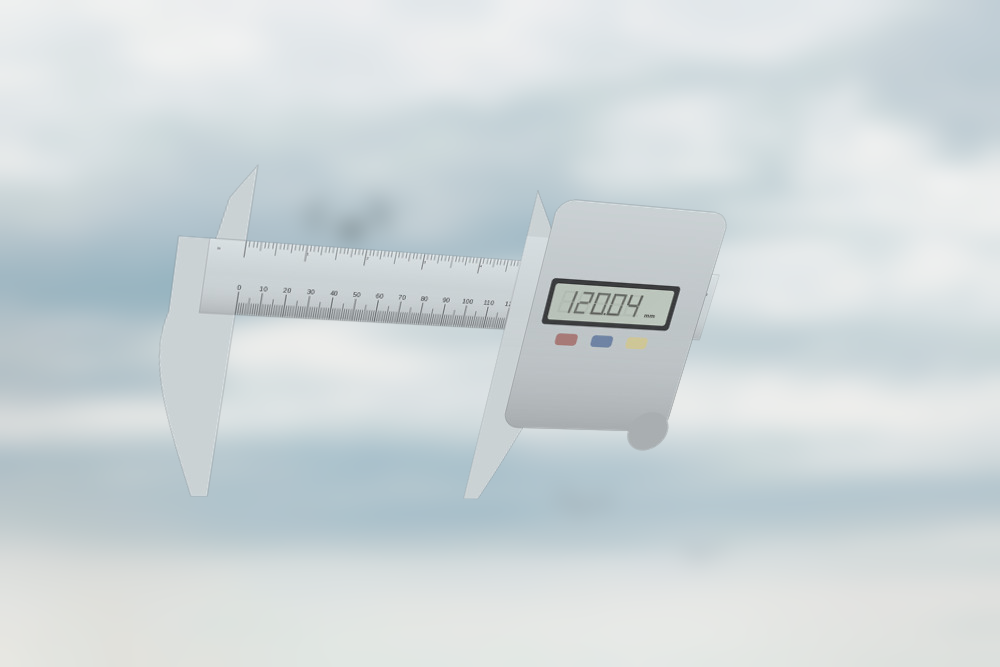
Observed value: 120.04; mm
